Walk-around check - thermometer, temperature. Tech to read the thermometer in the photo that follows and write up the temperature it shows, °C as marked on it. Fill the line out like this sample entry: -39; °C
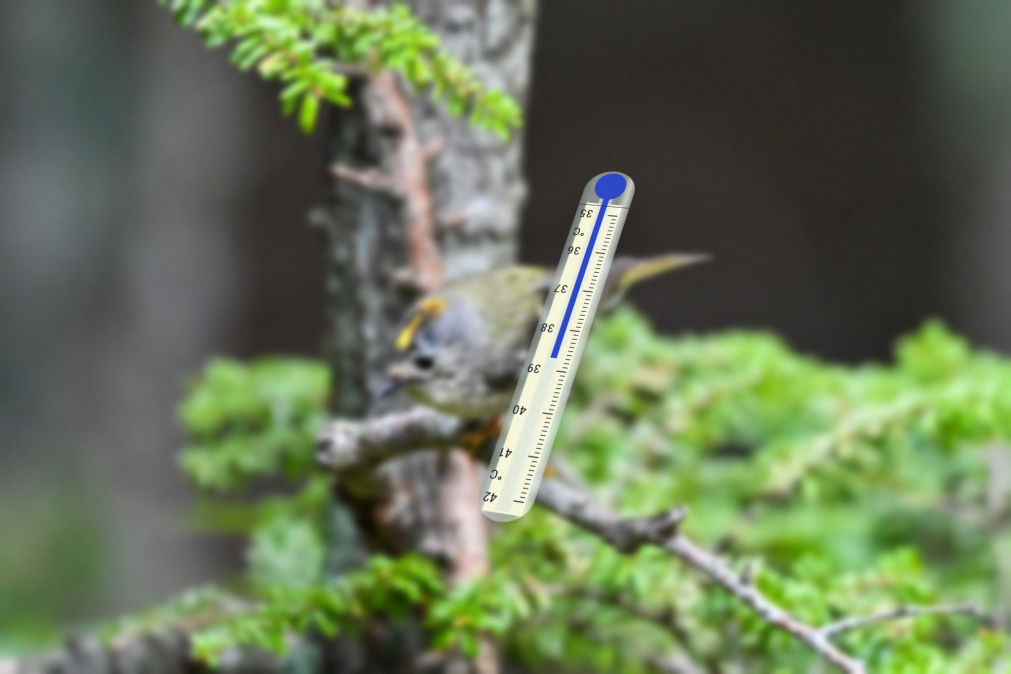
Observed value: 38.7; °C
